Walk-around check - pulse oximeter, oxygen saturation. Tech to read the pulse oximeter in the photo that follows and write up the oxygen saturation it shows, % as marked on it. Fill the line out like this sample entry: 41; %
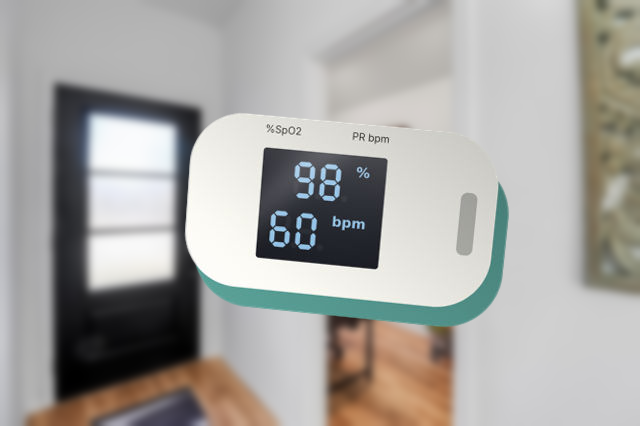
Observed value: 98; %
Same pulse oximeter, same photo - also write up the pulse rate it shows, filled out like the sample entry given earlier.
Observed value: 60; bpm
